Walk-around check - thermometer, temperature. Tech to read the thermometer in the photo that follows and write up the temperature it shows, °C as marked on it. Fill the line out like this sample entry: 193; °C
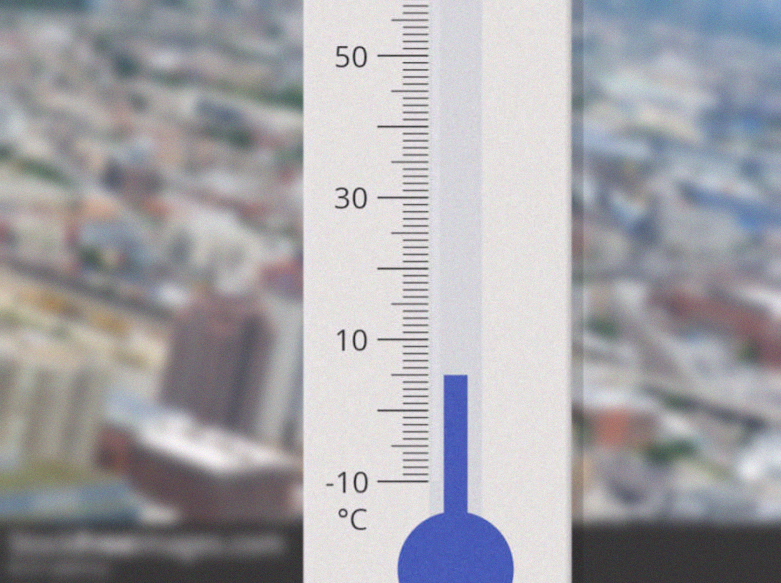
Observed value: 5; °C
